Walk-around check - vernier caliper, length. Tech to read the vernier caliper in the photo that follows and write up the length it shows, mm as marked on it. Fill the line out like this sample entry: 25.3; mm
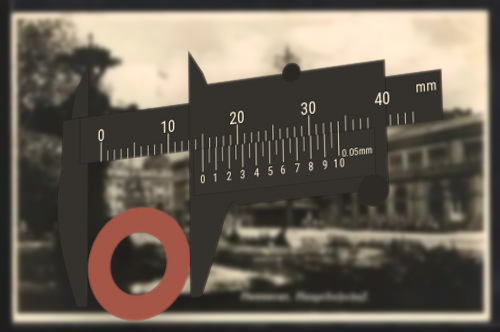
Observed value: 15.0; mm
